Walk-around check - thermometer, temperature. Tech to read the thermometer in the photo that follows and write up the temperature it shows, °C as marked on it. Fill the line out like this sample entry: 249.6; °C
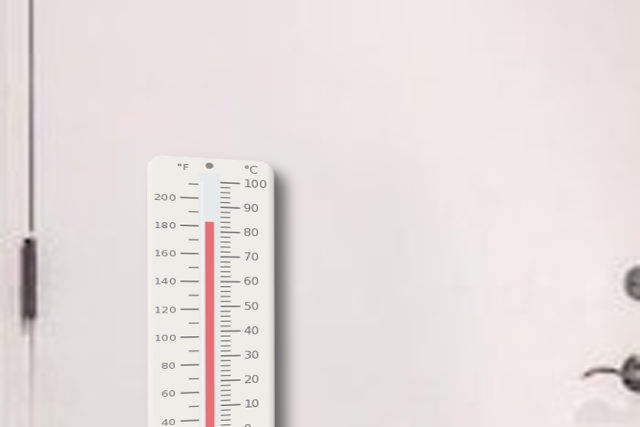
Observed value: 84; °C
